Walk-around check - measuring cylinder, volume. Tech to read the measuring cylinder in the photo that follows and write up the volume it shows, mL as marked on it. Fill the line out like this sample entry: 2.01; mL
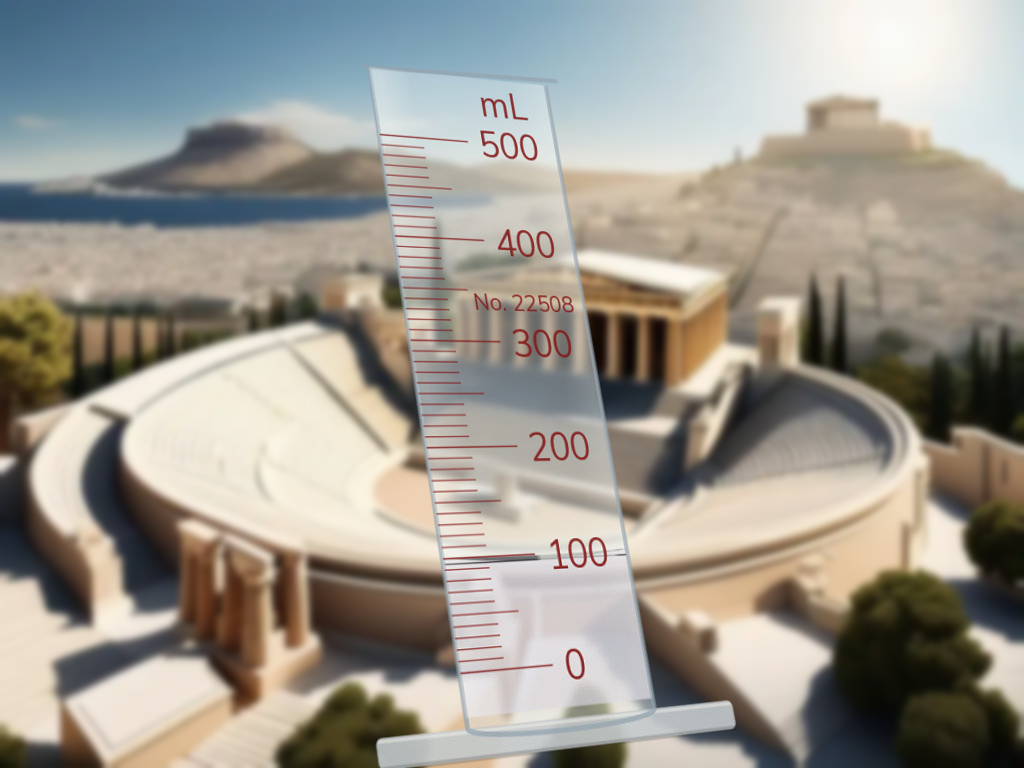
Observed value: 95; mL
